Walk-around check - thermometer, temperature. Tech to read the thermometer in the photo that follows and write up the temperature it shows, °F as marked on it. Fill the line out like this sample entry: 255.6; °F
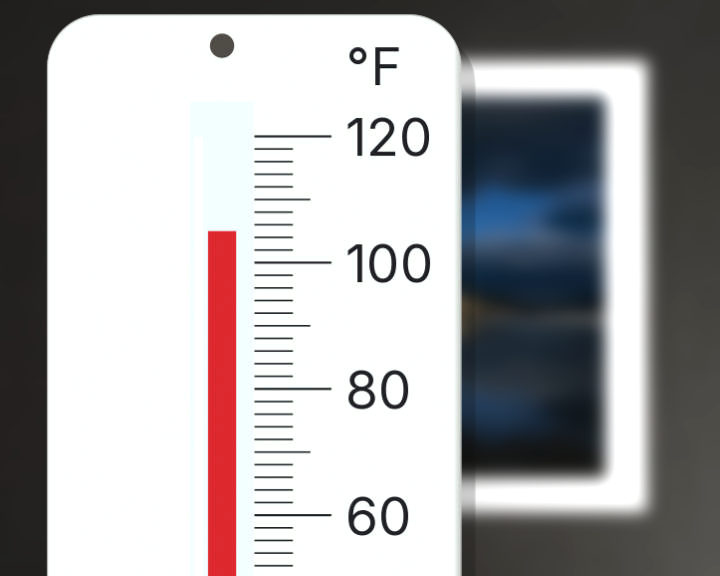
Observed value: 105; °F
